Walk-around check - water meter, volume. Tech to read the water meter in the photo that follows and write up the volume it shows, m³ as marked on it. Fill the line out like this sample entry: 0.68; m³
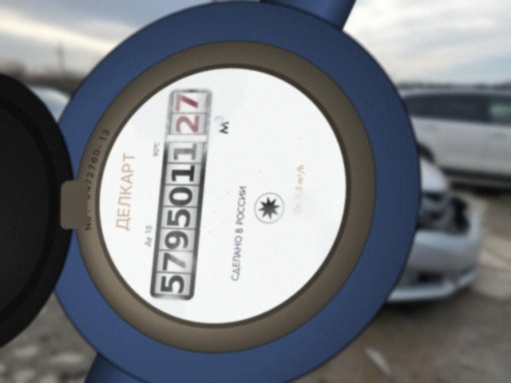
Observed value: 5795011.27; m³
